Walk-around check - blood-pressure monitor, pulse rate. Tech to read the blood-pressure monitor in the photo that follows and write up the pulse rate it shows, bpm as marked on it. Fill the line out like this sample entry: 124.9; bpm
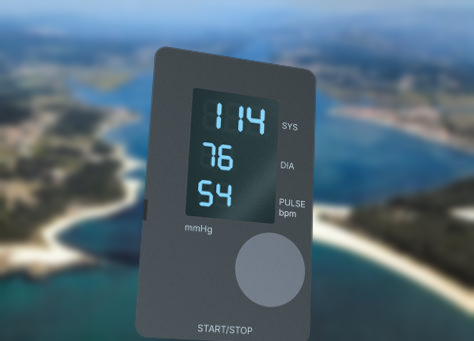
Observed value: 54; bpm
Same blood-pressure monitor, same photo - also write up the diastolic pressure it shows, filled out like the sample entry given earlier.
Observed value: 76; mmHg
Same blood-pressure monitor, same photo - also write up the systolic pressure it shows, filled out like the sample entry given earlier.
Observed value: 114; mmHg
